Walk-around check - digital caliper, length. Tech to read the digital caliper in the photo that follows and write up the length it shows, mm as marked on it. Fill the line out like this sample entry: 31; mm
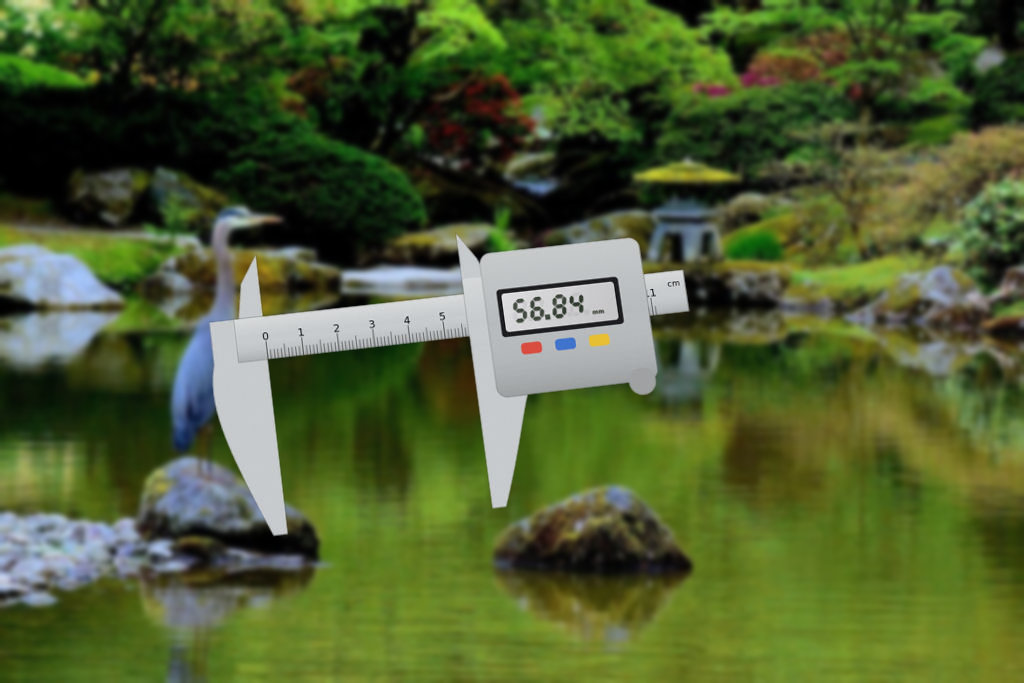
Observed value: 56.84; mm
